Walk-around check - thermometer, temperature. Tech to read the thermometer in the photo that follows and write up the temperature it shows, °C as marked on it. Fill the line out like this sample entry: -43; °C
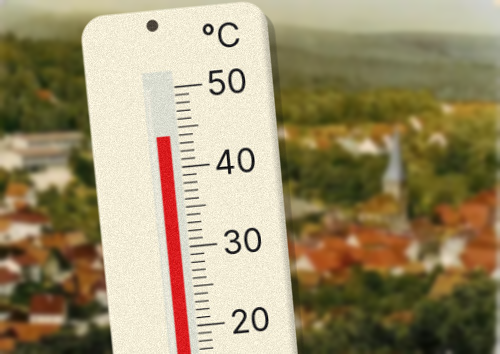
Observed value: 44; °C
